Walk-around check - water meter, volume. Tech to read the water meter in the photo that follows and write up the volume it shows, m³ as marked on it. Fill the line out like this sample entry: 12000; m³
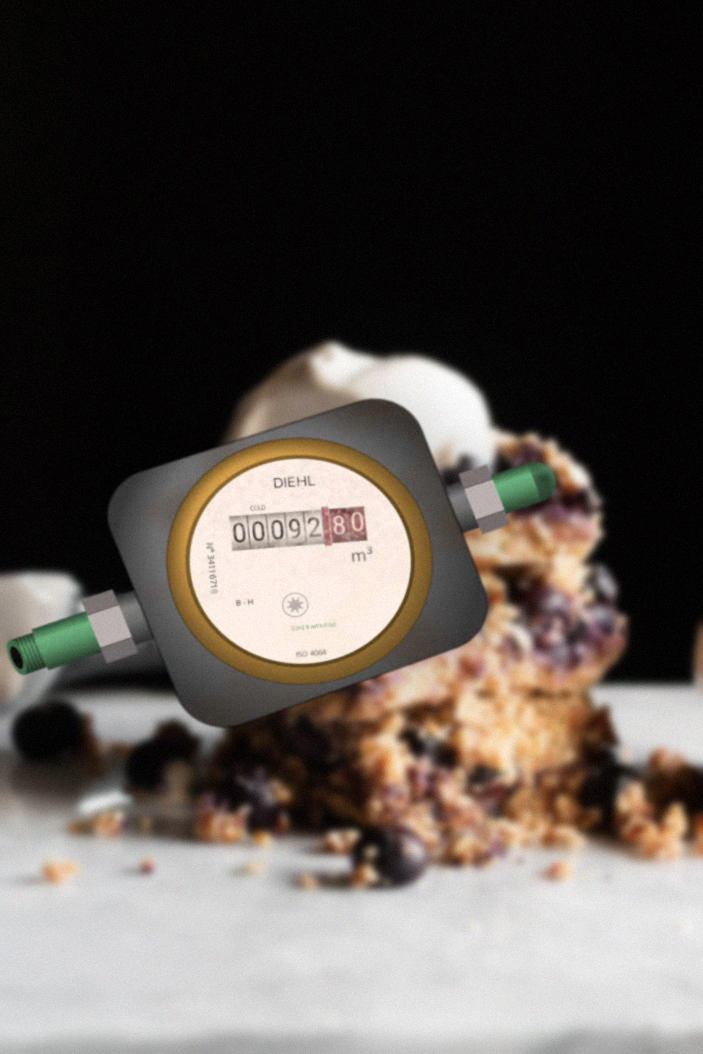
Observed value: 92.80; m³
